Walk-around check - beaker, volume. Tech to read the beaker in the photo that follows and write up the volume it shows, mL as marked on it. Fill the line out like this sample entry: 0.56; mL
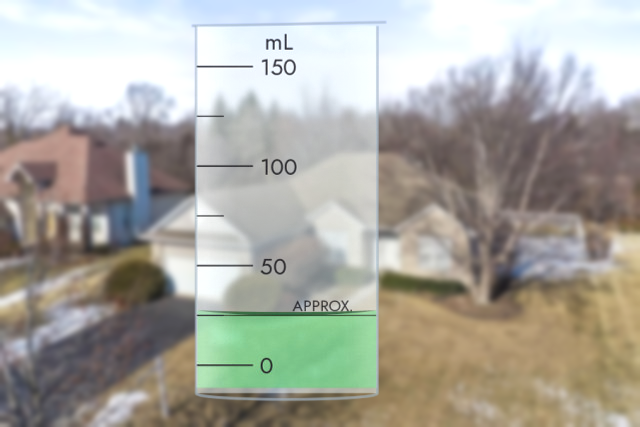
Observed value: 25; mL
